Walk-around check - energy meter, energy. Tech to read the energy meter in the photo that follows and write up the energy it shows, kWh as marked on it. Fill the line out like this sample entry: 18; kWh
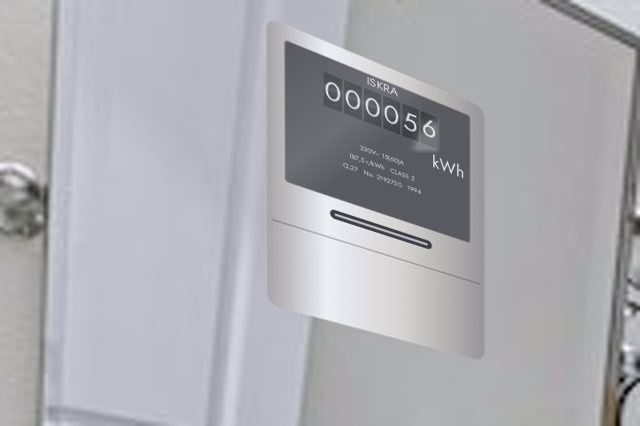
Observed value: 56; kWh
